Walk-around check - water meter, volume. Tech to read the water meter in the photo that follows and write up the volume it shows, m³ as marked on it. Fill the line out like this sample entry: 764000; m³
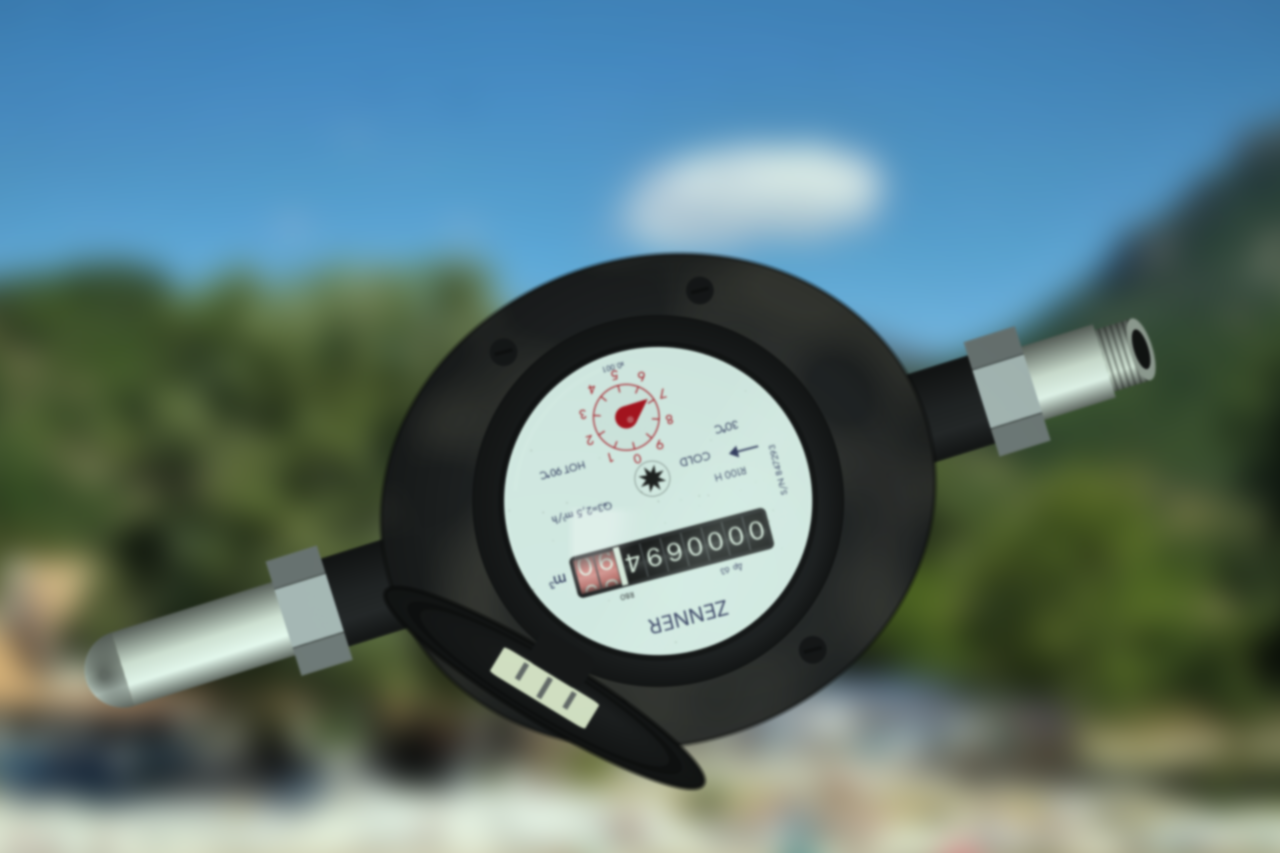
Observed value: 694.896; m³
